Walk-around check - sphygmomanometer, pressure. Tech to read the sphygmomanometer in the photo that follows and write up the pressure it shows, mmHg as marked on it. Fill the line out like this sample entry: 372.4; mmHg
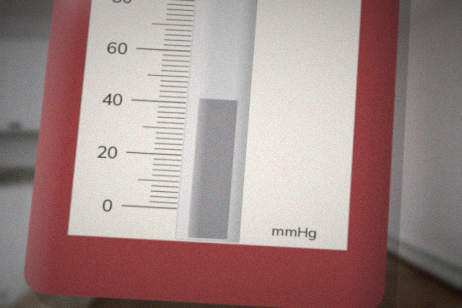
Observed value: 42; mmHg
